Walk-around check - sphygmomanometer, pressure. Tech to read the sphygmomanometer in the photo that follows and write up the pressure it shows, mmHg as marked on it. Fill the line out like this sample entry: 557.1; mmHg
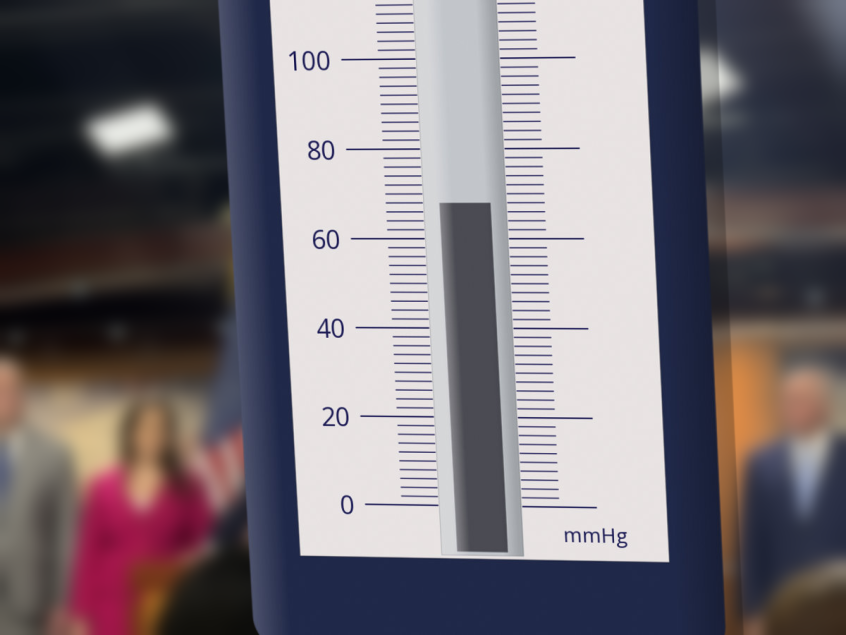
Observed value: 68; mmHg
